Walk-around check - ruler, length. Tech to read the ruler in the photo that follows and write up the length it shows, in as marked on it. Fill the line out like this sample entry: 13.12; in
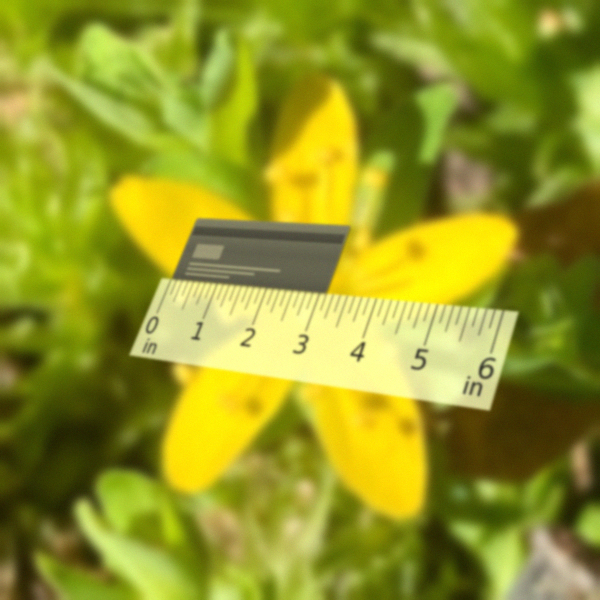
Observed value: 3.125; in
